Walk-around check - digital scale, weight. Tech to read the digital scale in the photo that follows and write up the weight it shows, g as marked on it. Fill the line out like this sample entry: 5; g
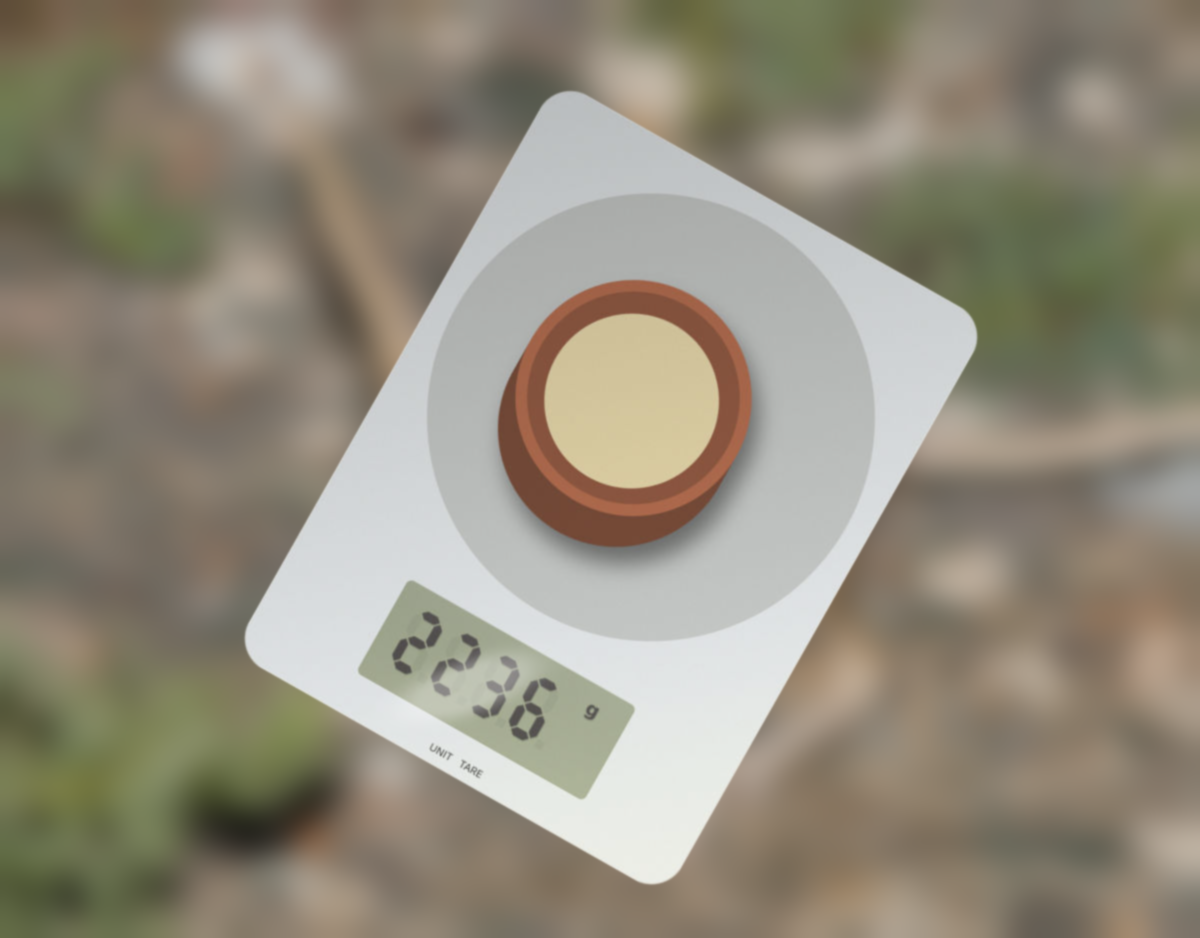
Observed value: 2236; g
